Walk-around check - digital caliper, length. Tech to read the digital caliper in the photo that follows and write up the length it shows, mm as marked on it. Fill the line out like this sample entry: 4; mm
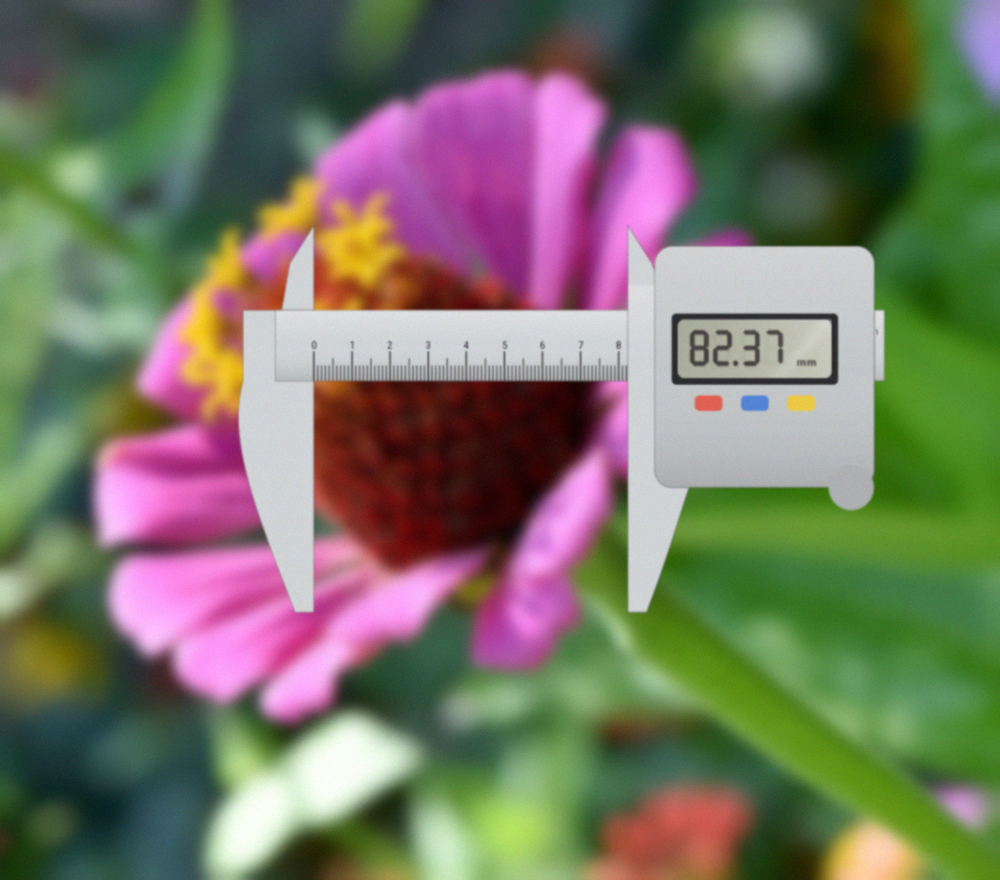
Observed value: 82.37; mm
